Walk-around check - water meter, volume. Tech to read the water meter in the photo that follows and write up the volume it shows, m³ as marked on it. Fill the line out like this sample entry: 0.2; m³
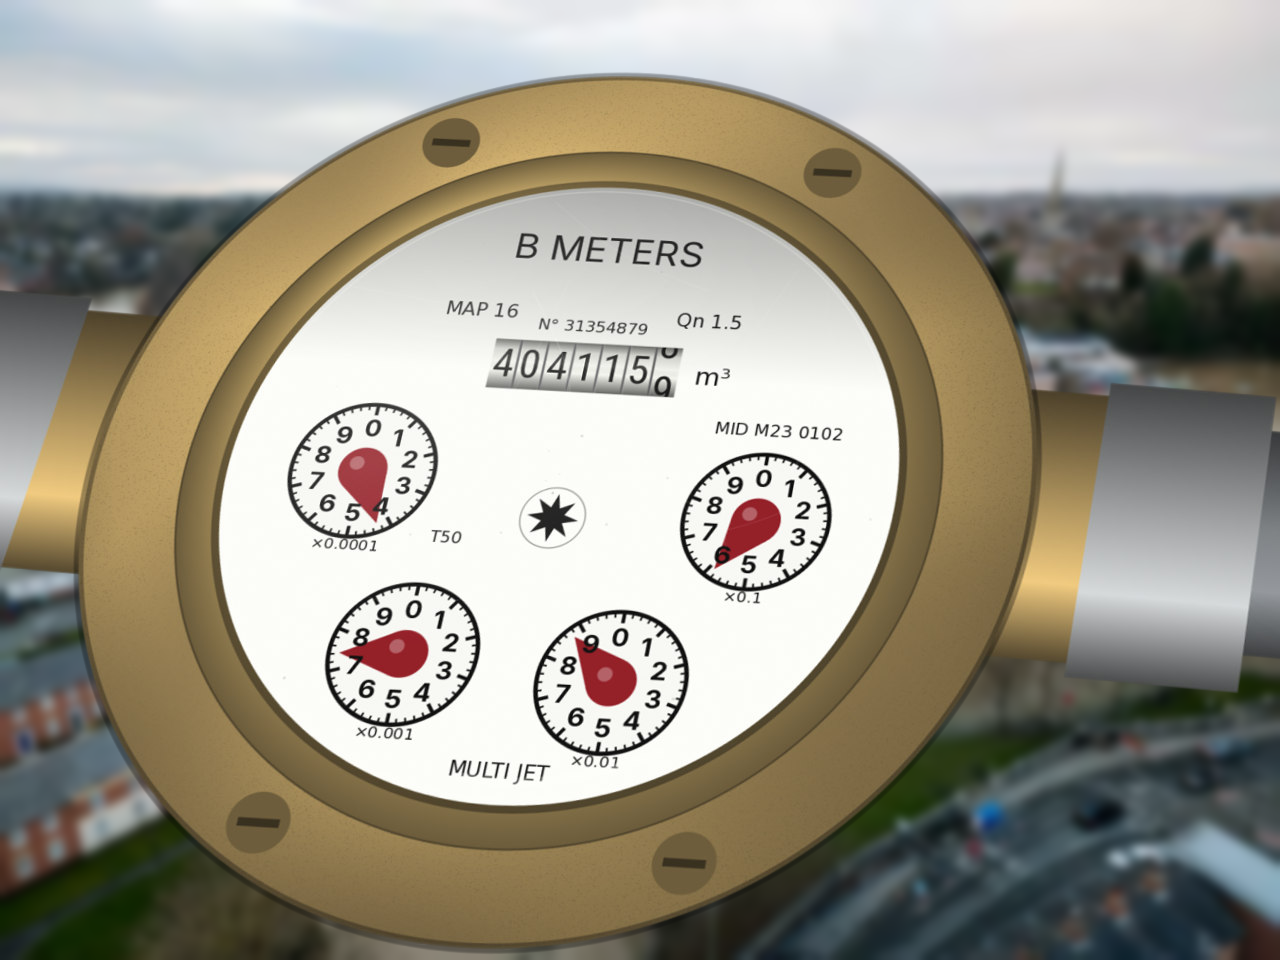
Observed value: 4041158.5874; m³
